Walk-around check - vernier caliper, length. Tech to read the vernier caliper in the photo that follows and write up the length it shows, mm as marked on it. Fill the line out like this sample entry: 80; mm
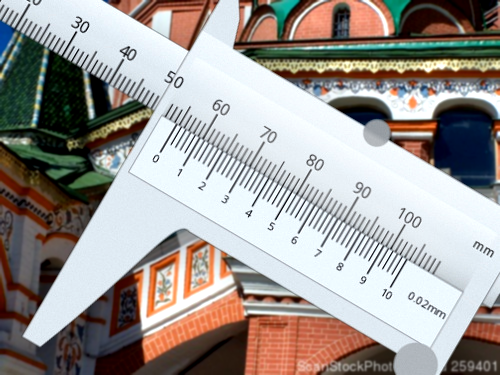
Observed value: 54.5; mm
